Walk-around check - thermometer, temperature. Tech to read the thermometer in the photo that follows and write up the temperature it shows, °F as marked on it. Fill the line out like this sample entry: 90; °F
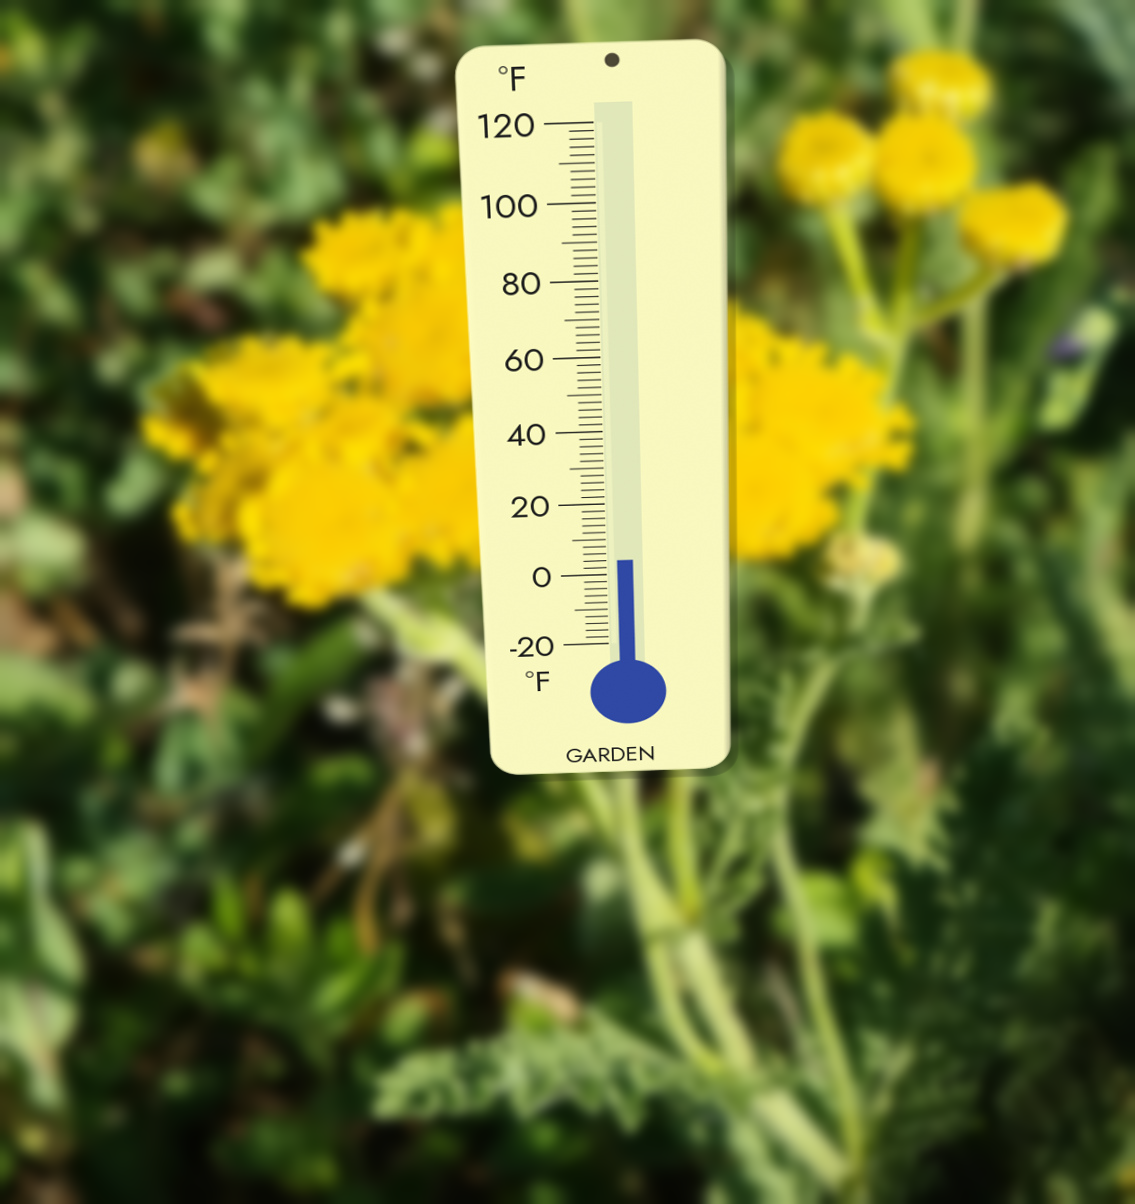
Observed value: 4; °F
